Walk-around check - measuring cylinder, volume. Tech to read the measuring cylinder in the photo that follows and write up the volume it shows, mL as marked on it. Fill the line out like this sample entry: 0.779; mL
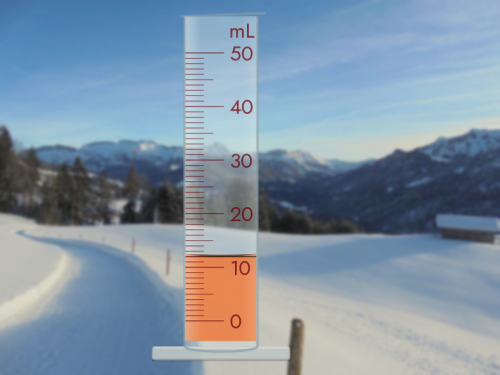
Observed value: 12; mL
